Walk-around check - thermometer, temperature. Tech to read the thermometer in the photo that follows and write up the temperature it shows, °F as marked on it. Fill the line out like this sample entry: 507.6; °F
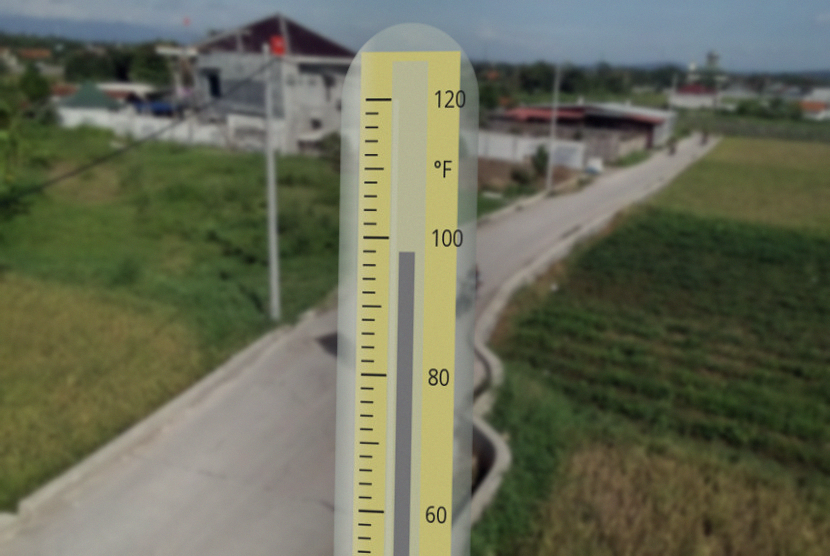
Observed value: 98; °F
